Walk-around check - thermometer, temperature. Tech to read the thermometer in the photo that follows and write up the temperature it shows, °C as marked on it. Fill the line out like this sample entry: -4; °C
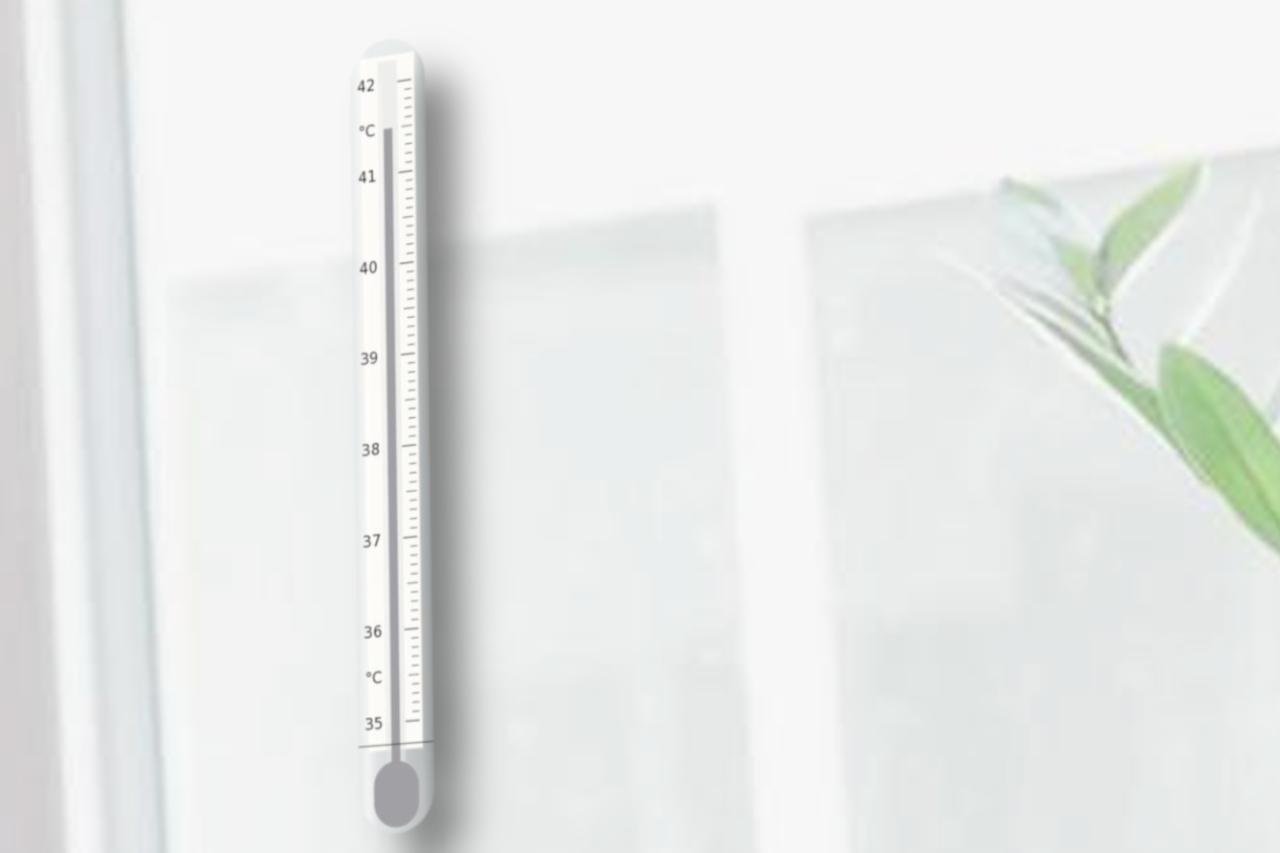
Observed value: 41.5; °C
